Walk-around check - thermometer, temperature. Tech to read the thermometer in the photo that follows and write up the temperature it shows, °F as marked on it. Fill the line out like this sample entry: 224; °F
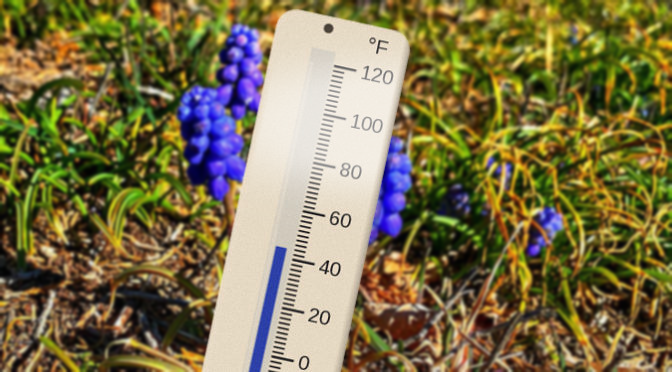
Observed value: 44; °F
